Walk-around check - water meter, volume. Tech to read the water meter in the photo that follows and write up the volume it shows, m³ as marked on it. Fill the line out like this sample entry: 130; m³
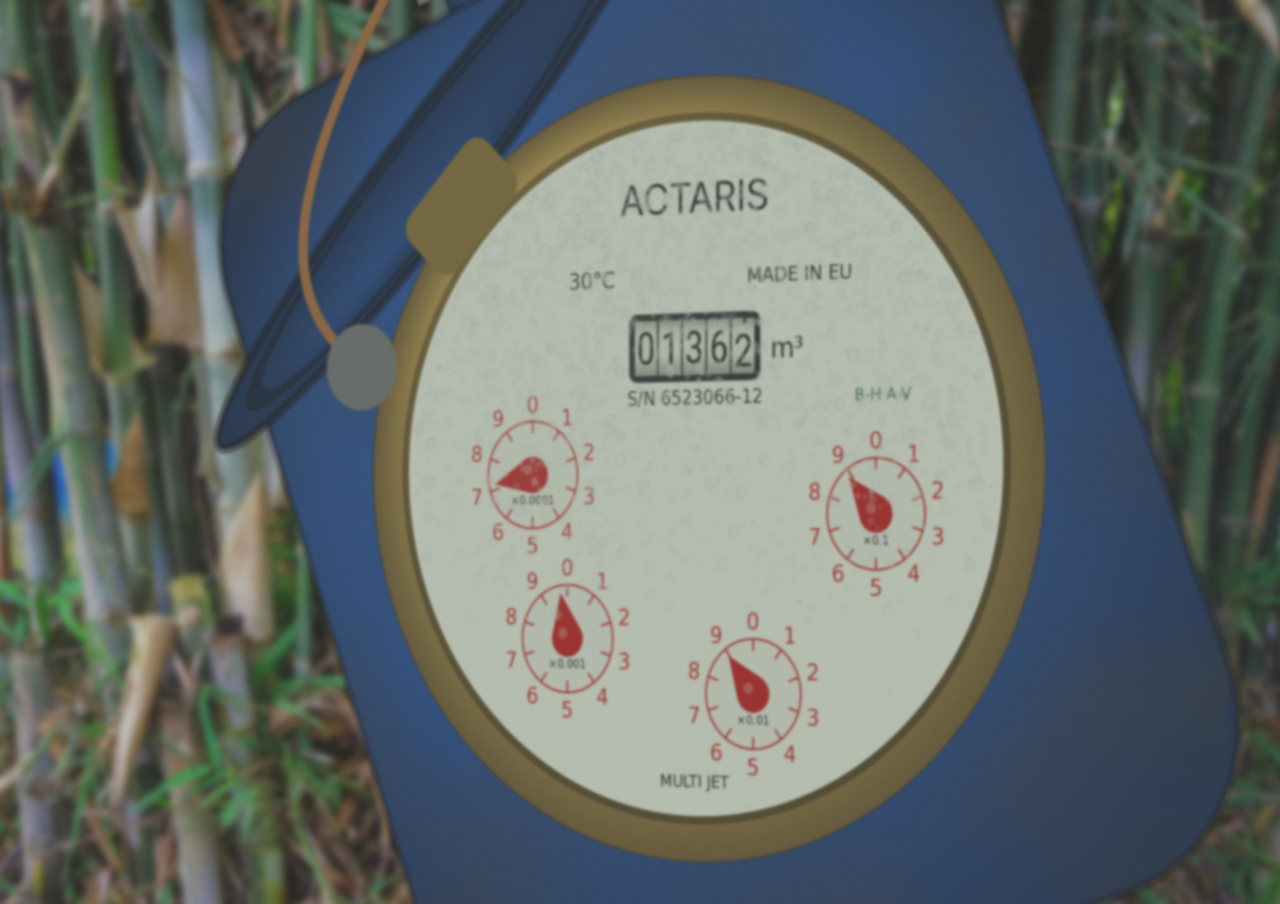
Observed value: 1361.8897; m³
